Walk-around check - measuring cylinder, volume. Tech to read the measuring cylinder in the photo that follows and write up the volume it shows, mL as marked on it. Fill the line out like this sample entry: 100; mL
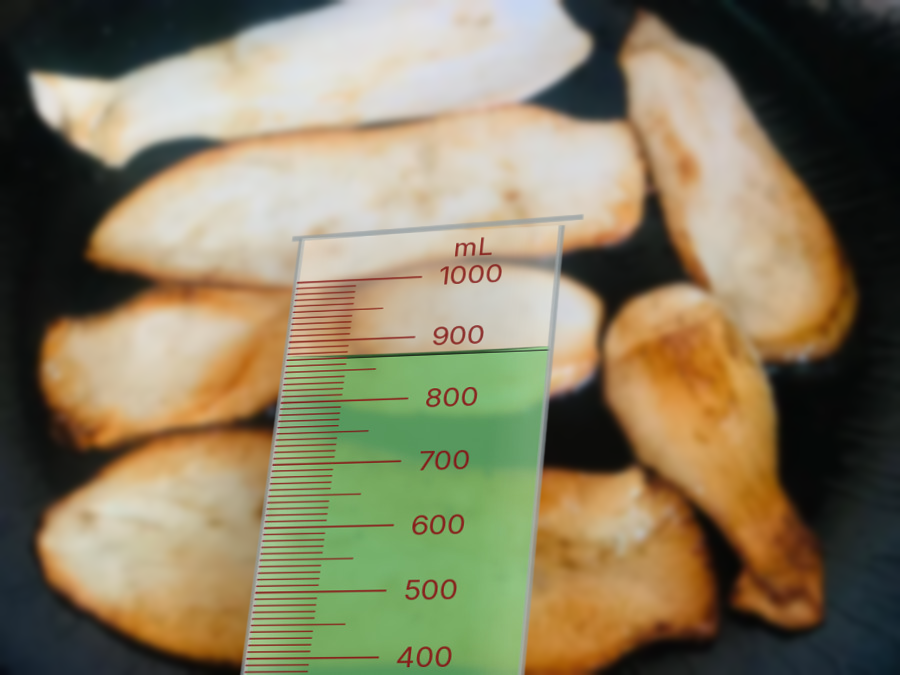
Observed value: 870; mL
